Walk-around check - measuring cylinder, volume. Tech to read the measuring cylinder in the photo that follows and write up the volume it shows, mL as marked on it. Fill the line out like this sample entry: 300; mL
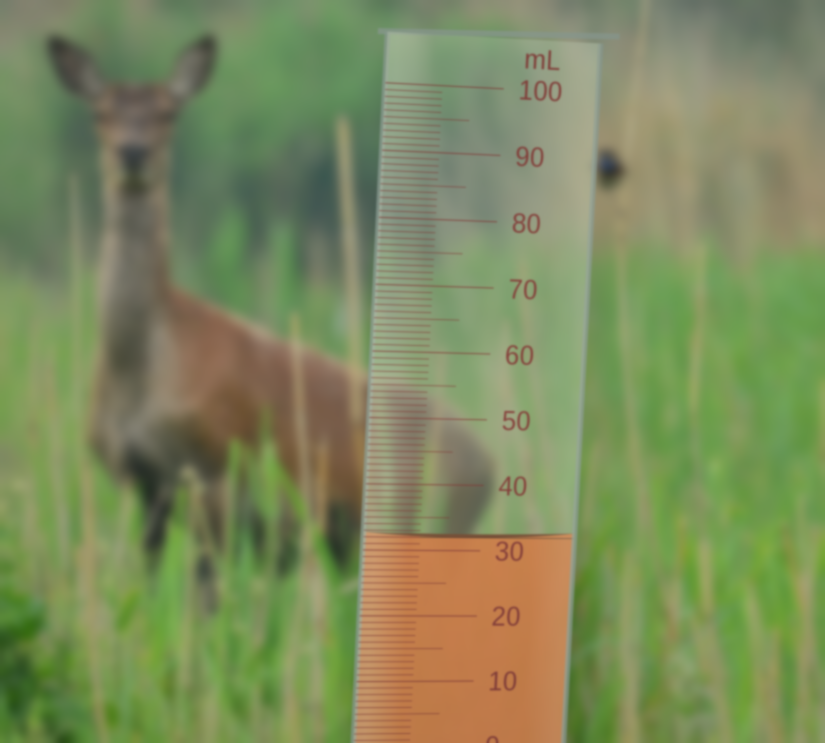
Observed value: 32; mL
